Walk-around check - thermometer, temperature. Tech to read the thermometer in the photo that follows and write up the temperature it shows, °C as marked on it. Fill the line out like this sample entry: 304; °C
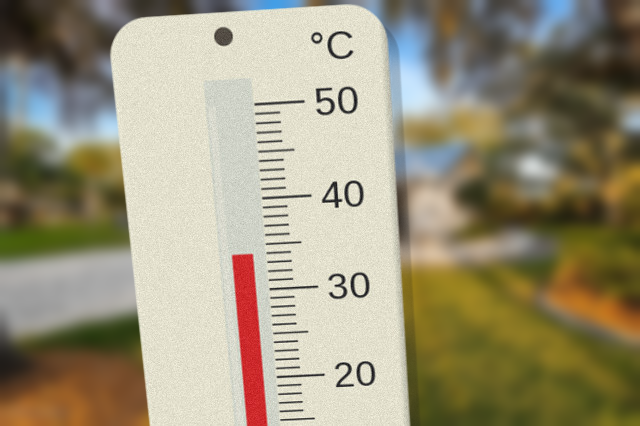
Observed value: 34; °C
